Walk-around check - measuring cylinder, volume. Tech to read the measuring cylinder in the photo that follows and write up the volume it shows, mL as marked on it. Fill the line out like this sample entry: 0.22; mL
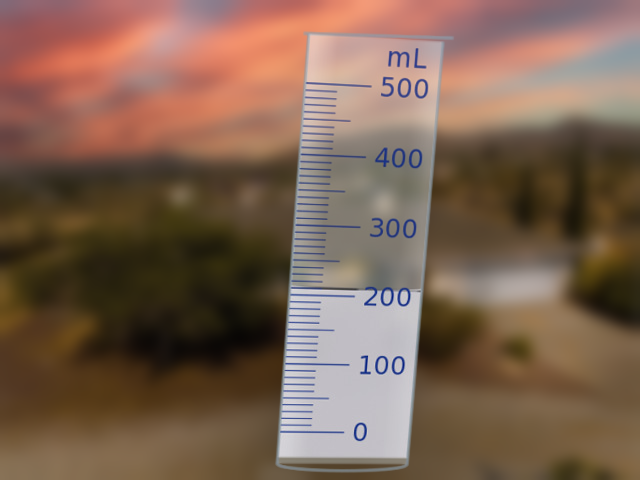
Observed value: 210; mL
